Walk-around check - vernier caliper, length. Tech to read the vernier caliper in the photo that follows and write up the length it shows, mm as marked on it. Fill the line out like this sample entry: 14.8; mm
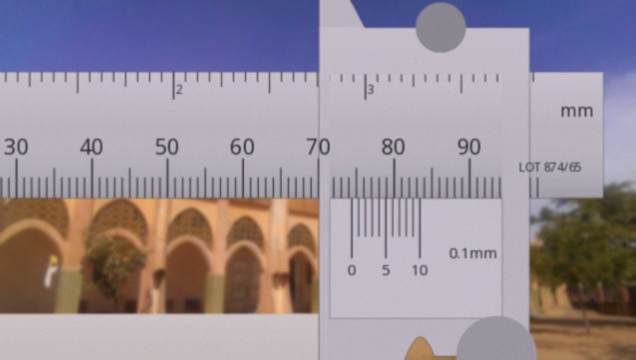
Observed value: 74.4; mm
